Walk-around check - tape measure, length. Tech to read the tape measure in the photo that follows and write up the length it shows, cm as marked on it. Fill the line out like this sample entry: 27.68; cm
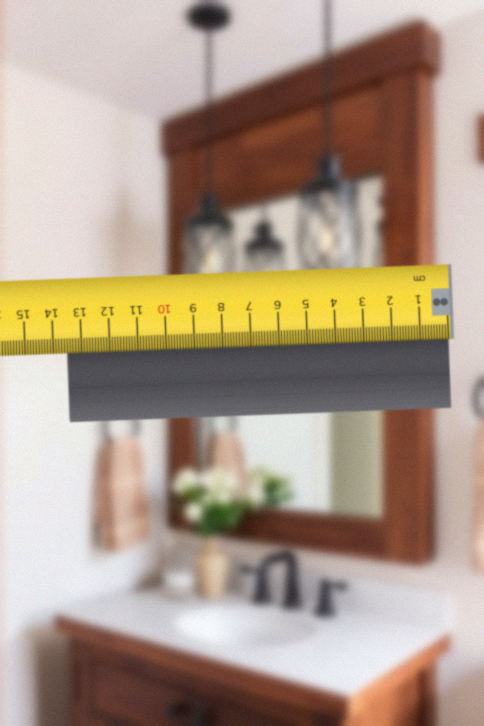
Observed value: 13.5; cm
